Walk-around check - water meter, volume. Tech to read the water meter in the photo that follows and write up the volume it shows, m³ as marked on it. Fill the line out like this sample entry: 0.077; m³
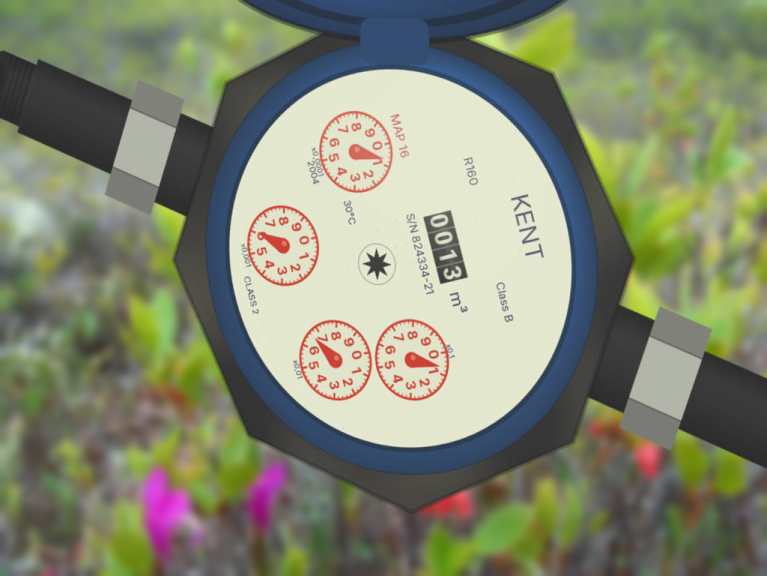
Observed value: 13.0660; m³
